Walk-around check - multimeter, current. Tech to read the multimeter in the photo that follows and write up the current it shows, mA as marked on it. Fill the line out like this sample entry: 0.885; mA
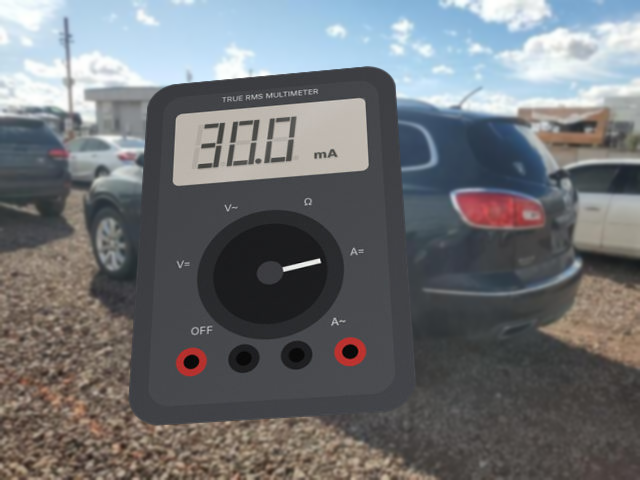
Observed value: 30.0; mA
